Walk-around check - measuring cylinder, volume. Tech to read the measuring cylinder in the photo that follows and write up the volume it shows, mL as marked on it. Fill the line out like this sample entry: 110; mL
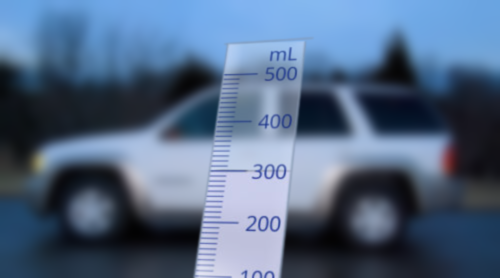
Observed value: 300; mL
